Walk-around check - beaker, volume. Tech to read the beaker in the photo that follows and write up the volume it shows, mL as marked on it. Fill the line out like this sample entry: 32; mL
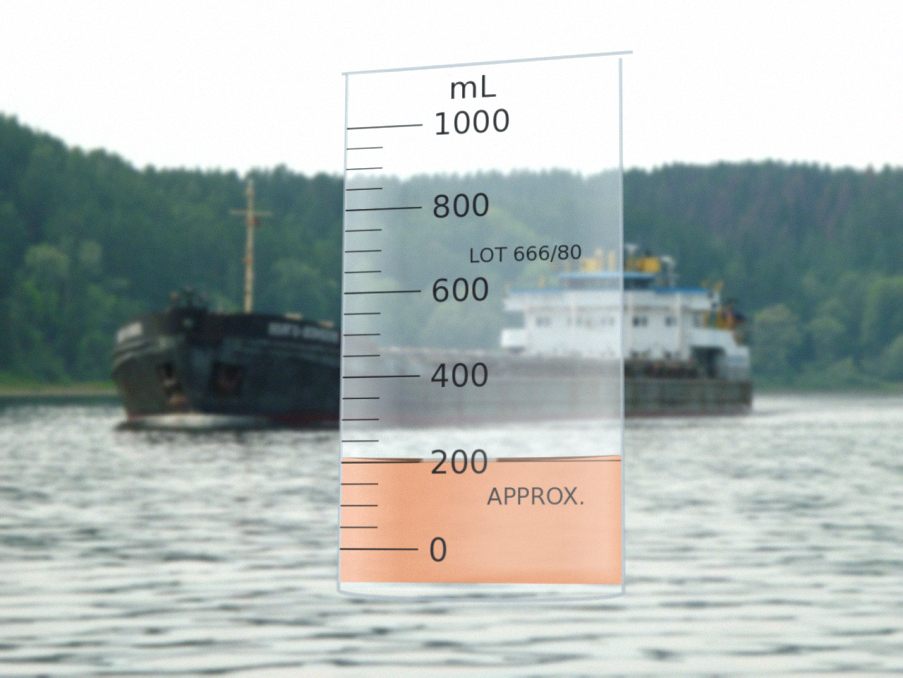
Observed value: 200; mL
